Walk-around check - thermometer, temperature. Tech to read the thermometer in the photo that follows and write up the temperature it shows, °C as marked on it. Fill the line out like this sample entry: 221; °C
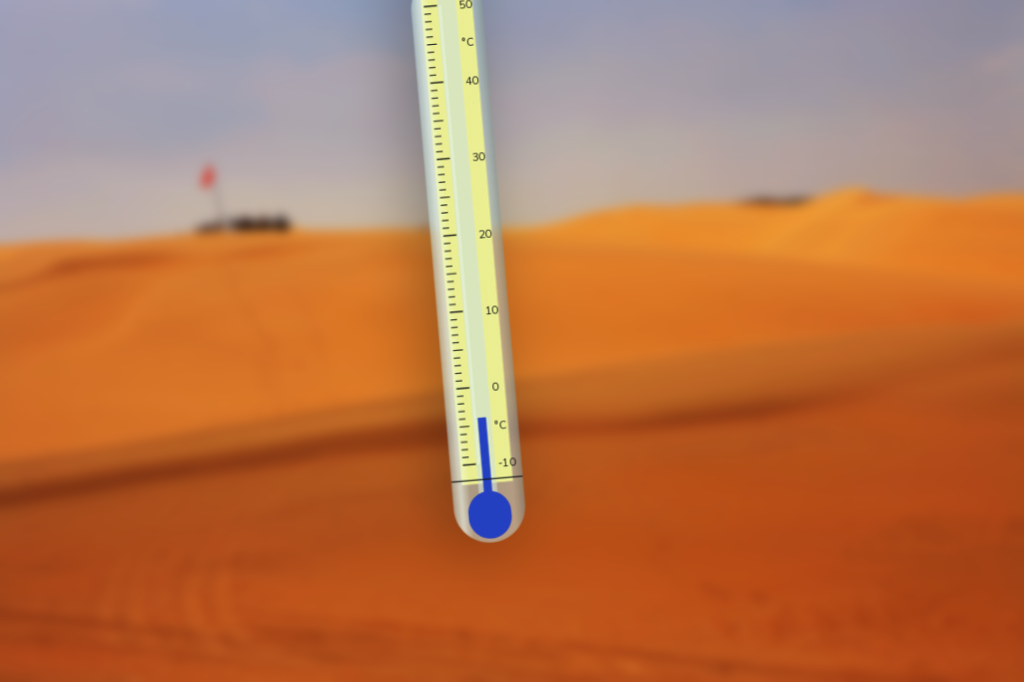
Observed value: -4; °C
